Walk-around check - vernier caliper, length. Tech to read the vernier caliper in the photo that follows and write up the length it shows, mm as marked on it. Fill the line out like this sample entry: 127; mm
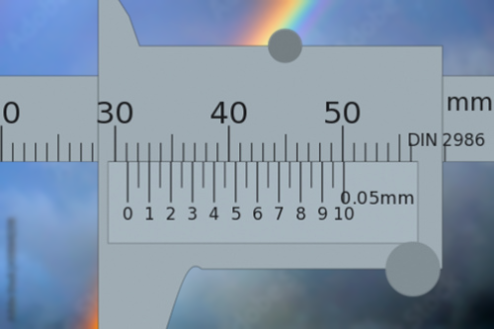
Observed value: 31.1; mm
